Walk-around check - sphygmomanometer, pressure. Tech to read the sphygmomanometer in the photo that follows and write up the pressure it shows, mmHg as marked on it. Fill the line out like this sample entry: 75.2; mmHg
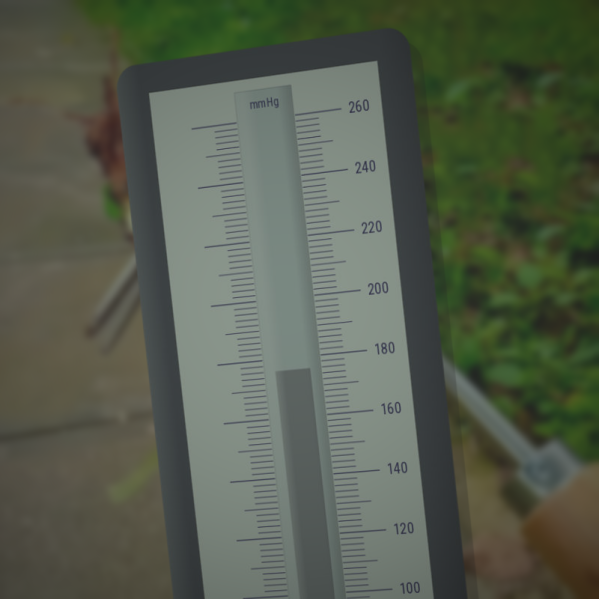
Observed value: 176; mmHg
